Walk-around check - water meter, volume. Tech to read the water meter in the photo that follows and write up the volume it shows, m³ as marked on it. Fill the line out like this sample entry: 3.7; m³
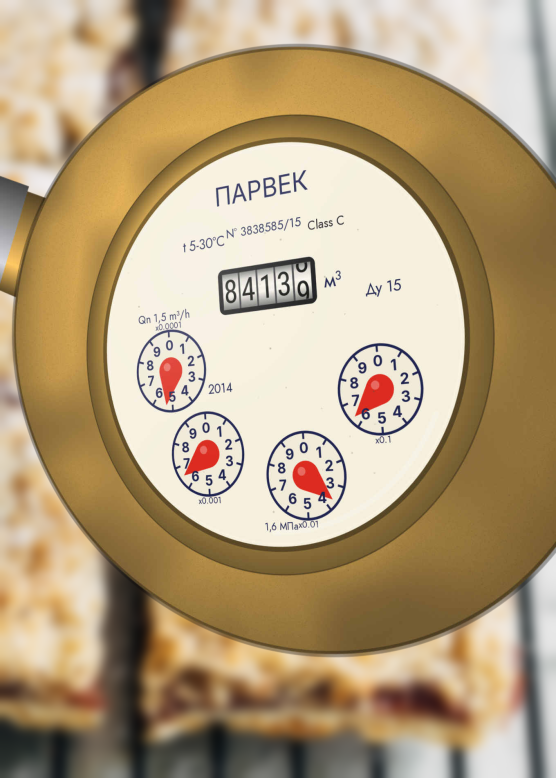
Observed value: 84138.6365; m³
